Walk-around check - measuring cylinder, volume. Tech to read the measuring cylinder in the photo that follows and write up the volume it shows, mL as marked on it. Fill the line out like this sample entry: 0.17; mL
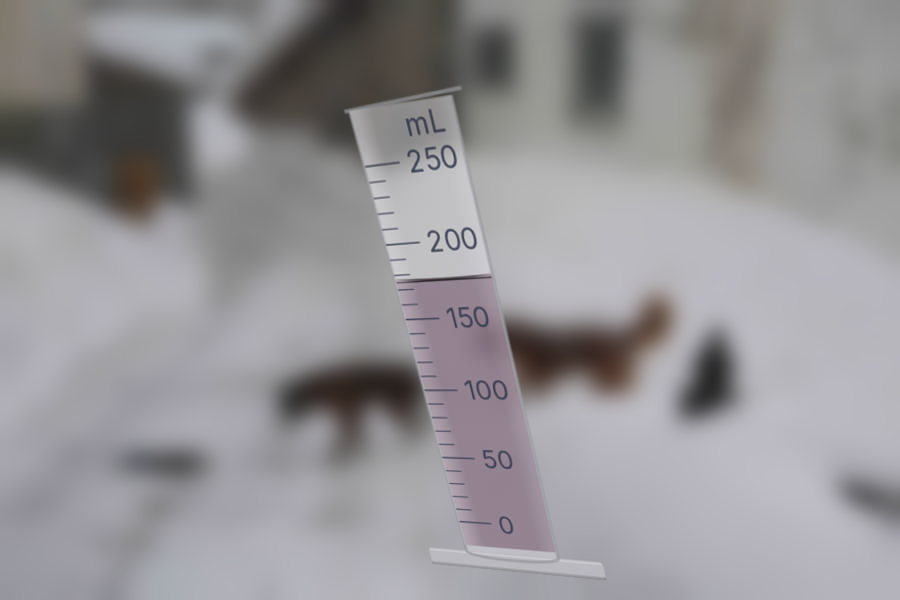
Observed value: 175; mL
